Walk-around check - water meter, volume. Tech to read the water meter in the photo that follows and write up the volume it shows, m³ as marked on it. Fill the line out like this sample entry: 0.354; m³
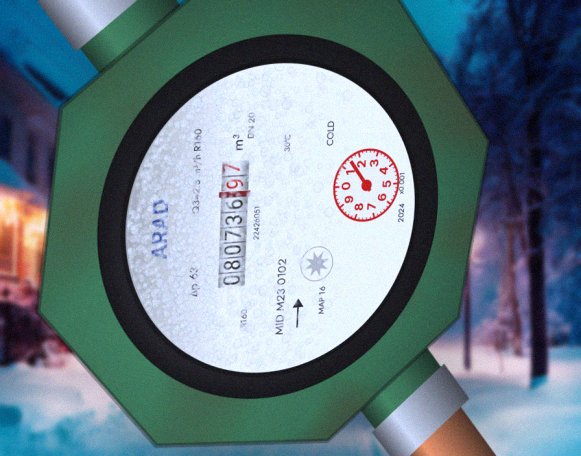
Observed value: 80736.971; m³
